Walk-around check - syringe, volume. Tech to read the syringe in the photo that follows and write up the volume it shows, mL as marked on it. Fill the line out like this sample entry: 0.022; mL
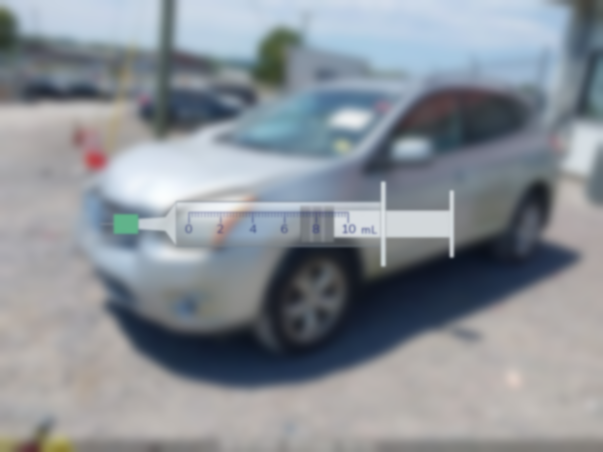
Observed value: 7; mL
